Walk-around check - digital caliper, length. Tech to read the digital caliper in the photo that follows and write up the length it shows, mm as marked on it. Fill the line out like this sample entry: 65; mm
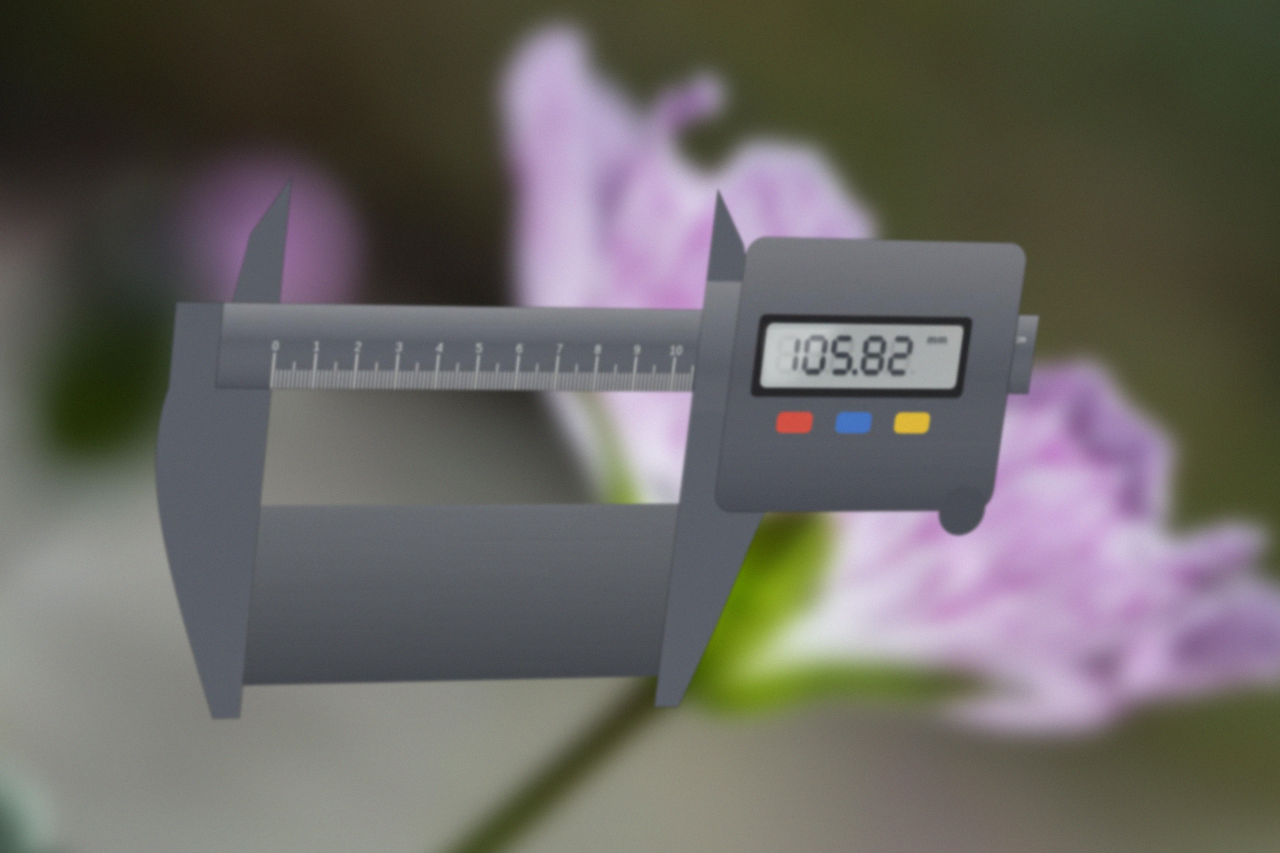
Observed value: 105.82; mm
